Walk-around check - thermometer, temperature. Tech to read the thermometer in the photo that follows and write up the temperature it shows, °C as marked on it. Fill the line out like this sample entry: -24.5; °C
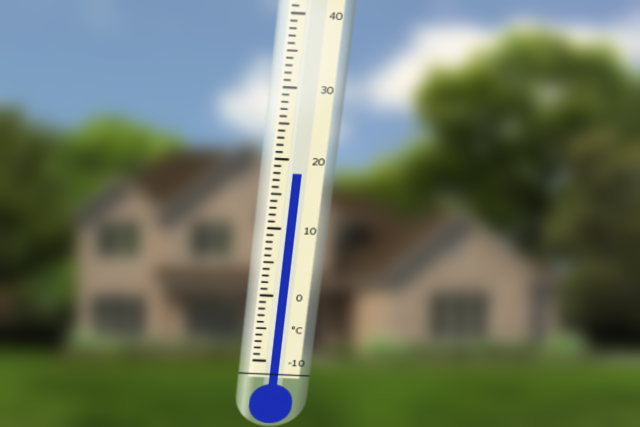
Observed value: 18; °C
